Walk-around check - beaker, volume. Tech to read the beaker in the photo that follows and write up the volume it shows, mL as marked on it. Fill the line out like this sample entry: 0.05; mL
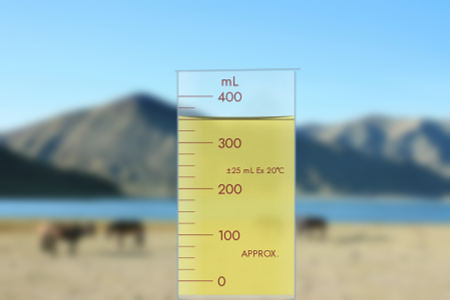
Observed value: 350; mL
